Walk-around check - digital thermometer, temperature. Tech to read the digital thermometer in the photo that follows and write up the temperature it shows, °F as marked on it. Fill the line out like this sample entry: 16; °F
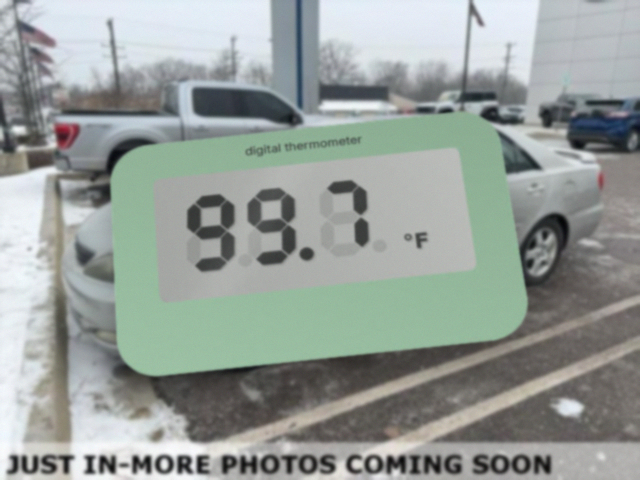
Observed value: 99.7; °F
